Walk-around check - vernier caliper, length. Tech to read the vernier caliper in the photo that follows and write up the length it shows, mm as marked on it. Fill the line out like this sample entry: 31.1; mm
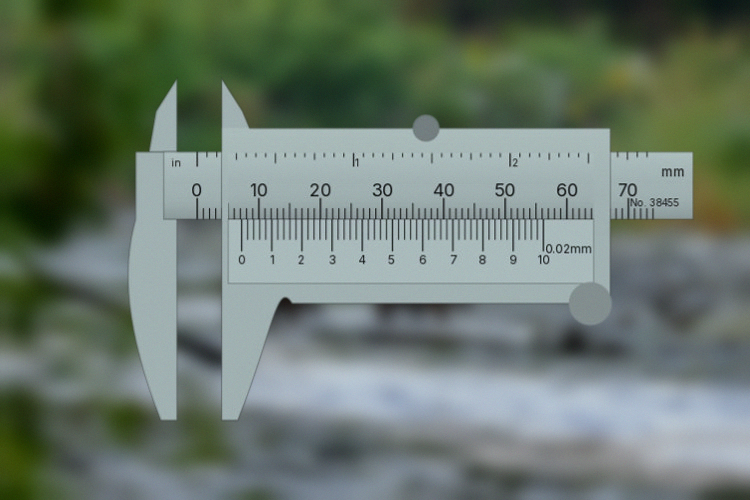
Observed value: 7.2; mm
